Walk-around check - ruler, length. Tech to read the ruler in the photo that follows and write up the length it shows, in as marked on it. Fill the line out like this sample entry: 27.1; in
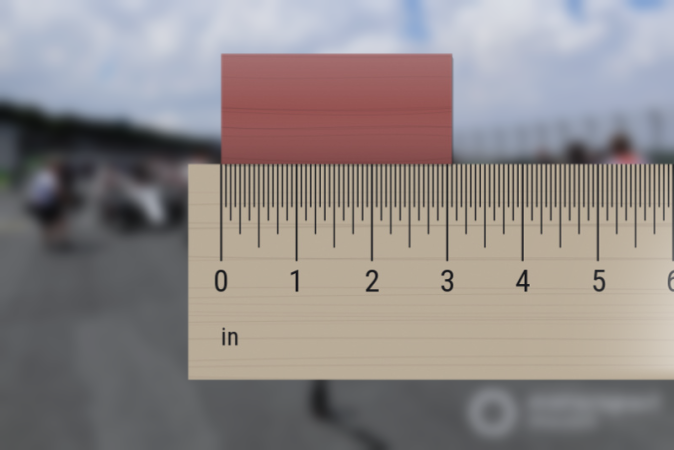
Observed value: 3.0625; in
